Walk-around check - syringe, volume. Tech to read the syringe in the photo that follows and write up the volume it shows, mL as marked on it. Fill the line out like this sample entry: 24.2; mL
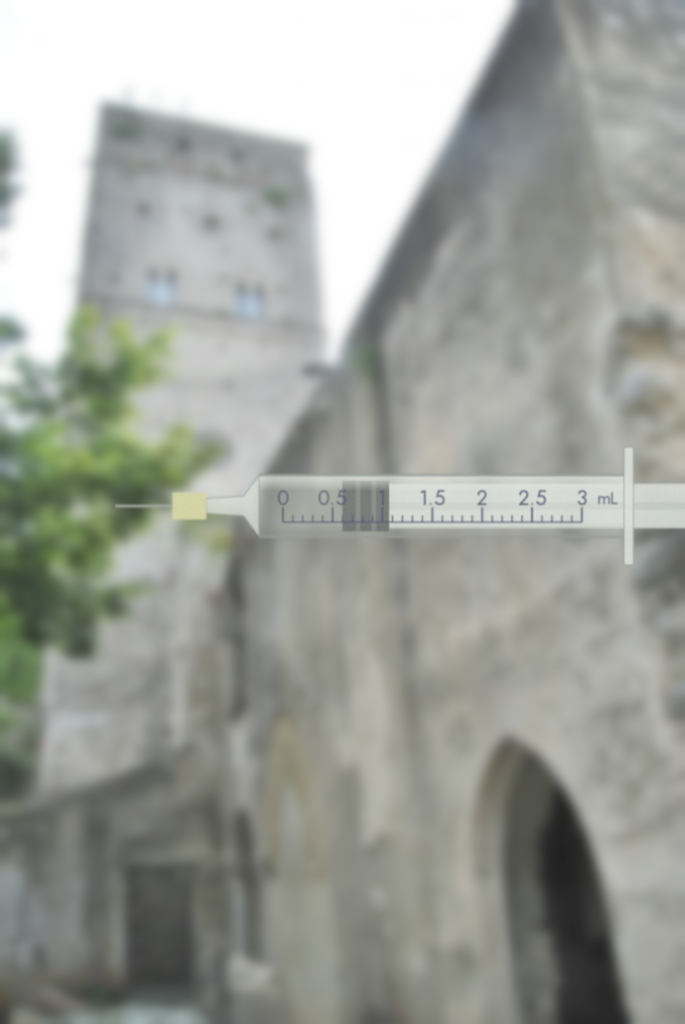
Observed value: 0.6; mL
